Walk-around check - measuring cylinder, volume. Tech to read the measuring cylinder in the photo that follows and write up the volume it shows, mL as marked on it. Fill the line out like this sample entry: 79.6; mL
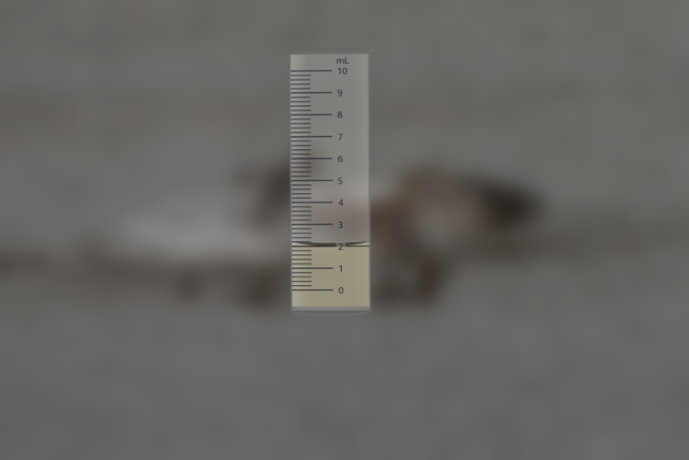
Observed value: 2; mL
